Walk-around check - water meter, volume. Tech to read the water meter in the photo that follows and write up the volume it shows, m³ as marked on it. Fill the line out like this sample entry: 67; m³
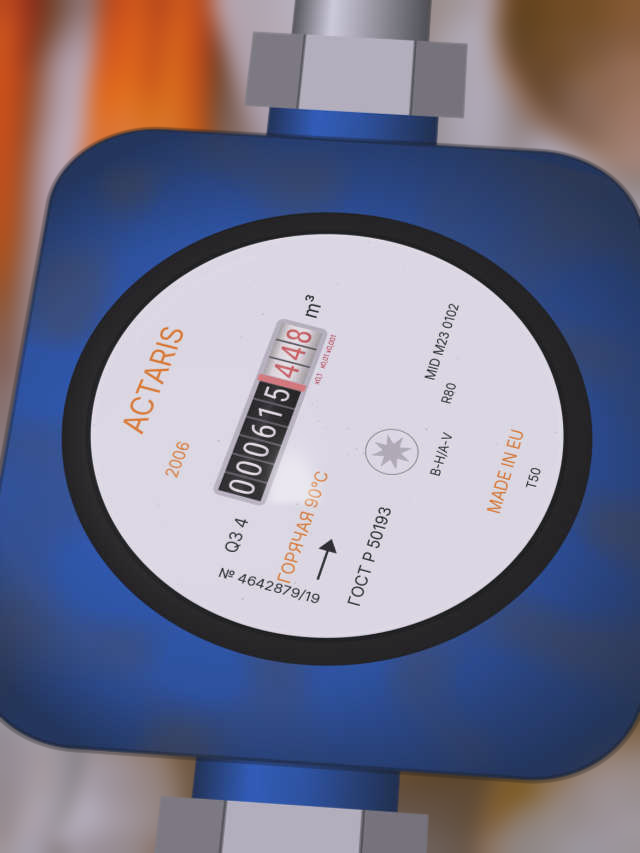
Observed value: 615.448; m³
